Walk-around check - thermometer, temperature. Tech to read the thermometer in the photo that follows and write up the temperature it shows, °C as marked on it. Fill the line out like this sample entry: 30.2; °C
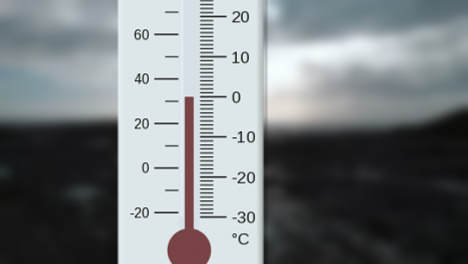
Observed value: 0; °C
